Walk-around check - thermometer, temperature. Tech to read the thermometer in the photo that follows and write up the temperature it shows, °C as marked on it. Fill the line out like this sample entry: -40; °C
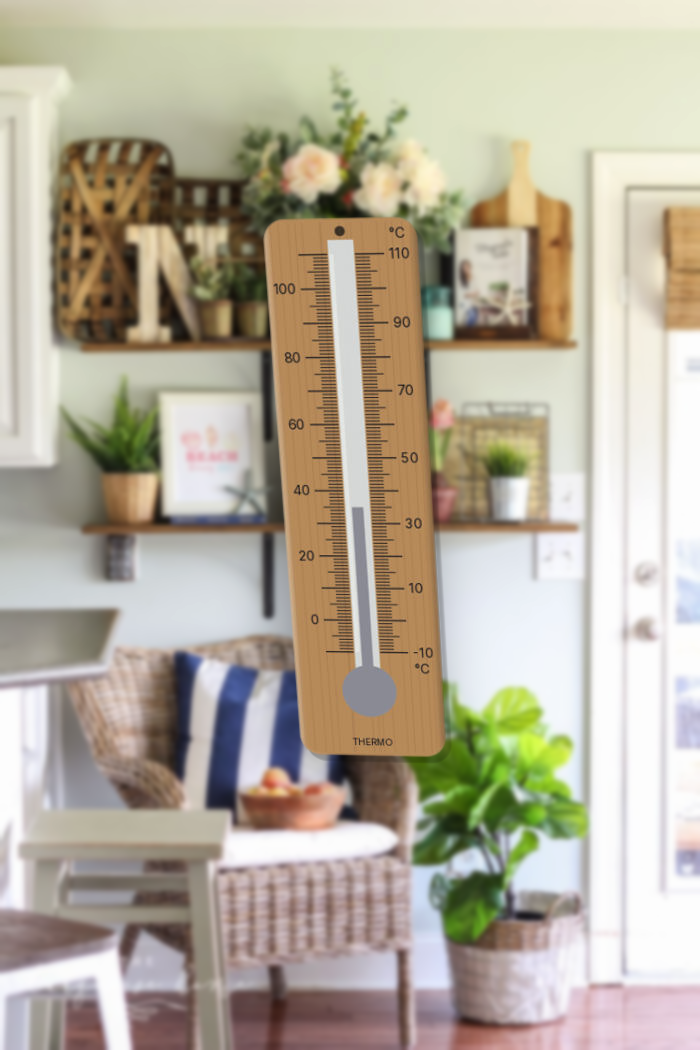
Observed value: 35; °C
